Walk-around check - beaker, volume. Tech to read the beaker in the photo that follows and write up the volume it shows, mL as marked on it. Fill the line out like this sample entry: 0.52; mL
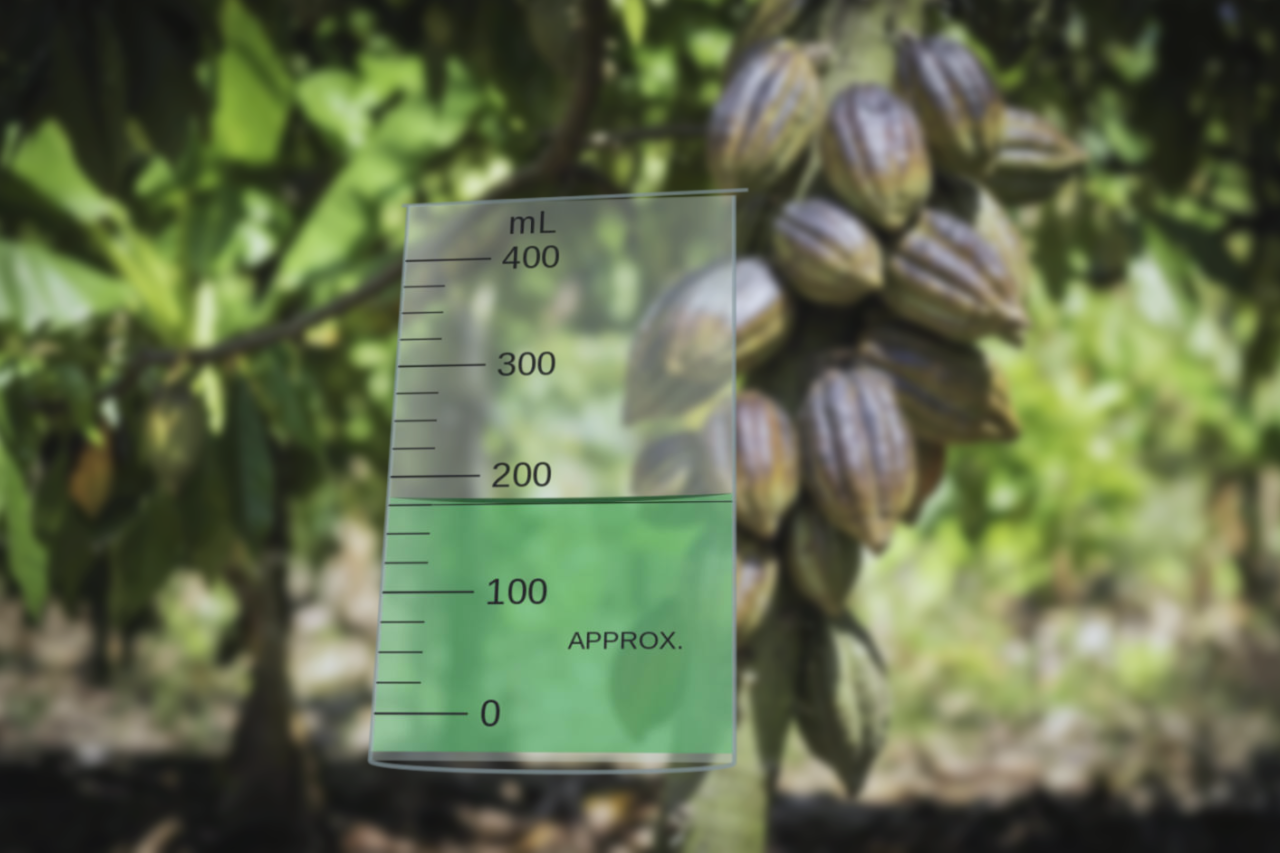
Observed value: 175; mL
